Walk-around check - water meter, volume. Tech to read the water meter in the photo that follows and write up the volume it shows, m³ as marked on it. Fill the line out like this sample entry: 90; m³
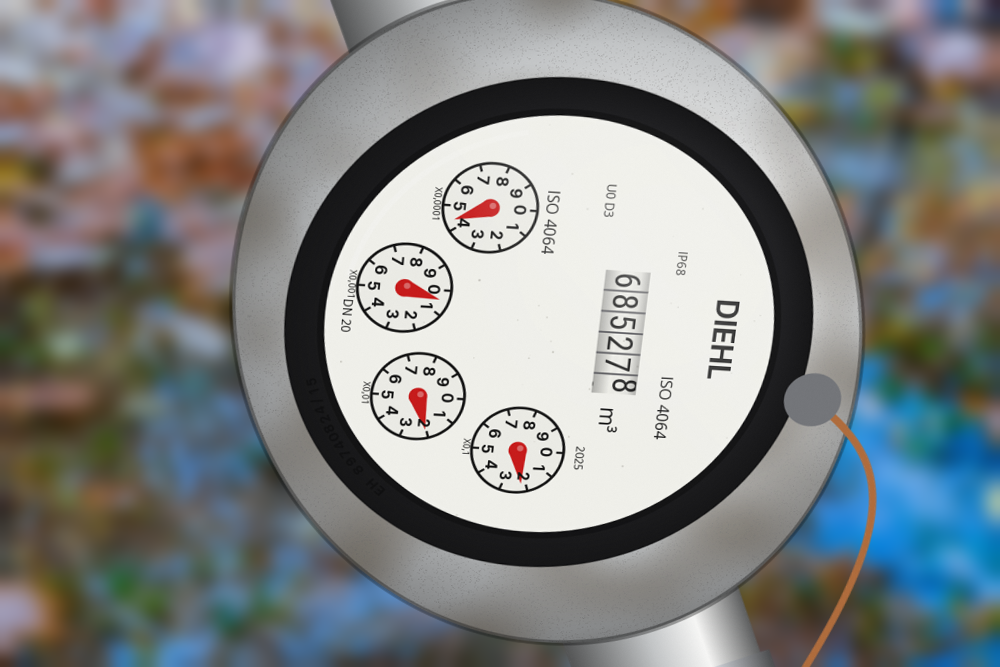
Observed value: 685278.2204; m³
